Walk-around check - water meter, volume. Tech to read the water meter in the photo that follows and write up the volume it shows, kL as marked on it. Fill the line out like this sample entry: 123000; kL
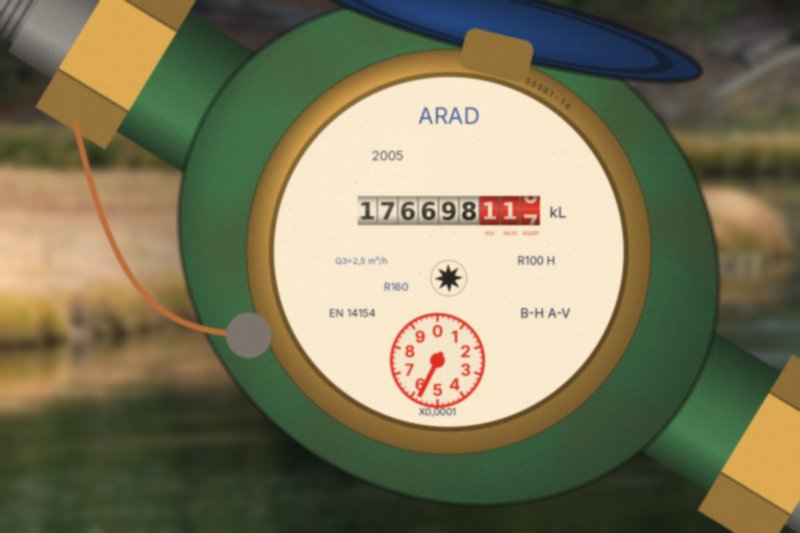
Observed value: 176698.1165; kL
